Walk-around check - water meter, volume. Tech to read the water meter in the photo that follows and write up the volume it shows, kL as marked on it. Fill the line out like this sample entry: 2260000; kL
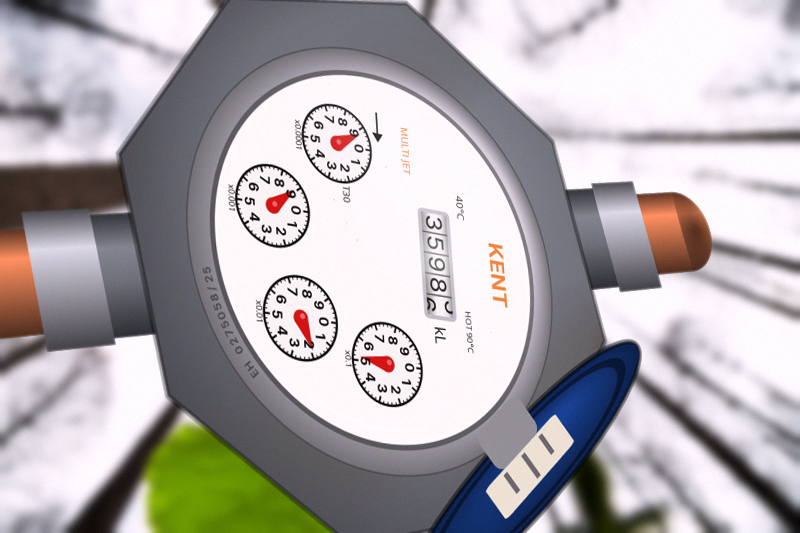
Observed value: 35985.5189; kL
